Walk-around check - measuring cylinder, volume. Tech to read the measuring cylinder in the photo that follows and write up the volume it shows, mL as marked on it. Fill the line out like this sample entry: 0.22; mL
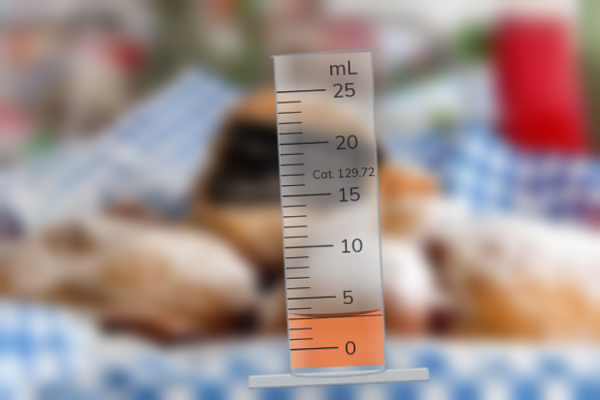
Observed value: 3; mL
